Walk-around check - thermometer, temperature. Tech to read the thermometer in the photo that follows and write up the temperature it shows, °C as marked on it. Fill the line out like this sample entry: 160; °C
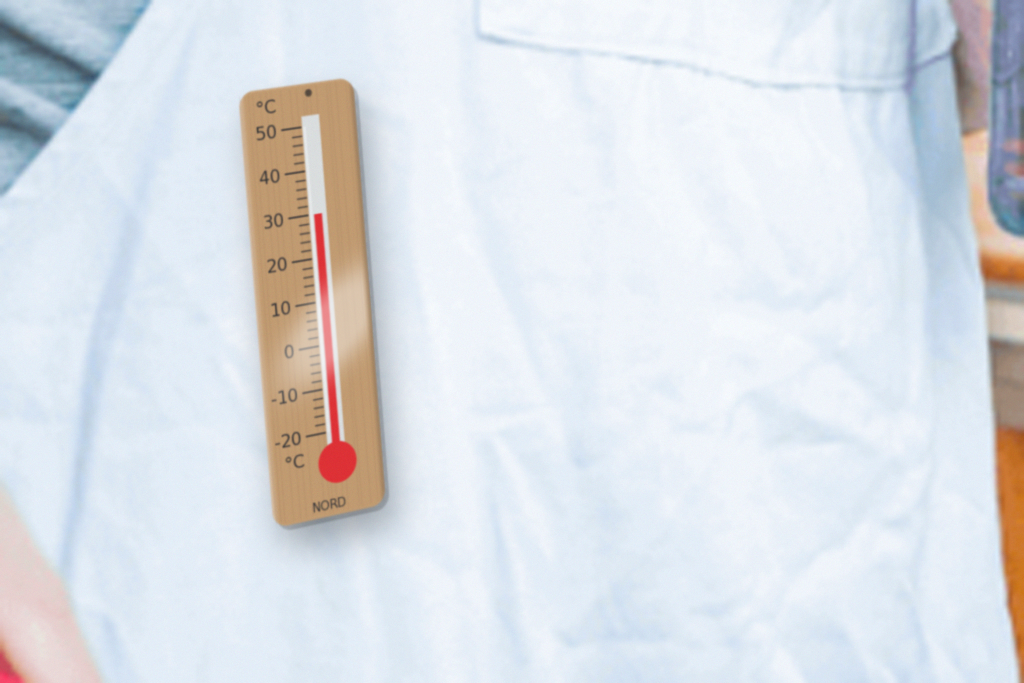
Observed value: 30; °C
